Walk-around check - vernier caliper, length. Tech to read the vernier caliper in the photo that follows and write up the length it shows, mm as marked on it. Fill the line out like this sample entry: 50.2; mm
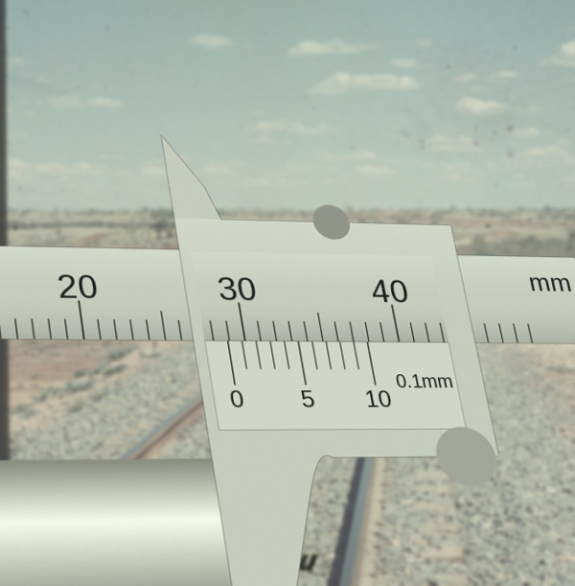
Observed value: 28.9; mm
